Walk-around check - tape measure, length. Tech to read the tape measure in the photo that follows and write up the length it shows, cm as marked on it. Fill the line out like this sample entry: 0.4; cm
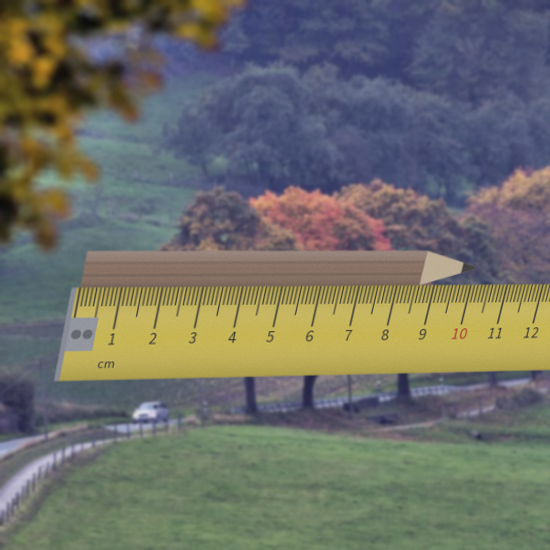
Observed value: 10; cm
